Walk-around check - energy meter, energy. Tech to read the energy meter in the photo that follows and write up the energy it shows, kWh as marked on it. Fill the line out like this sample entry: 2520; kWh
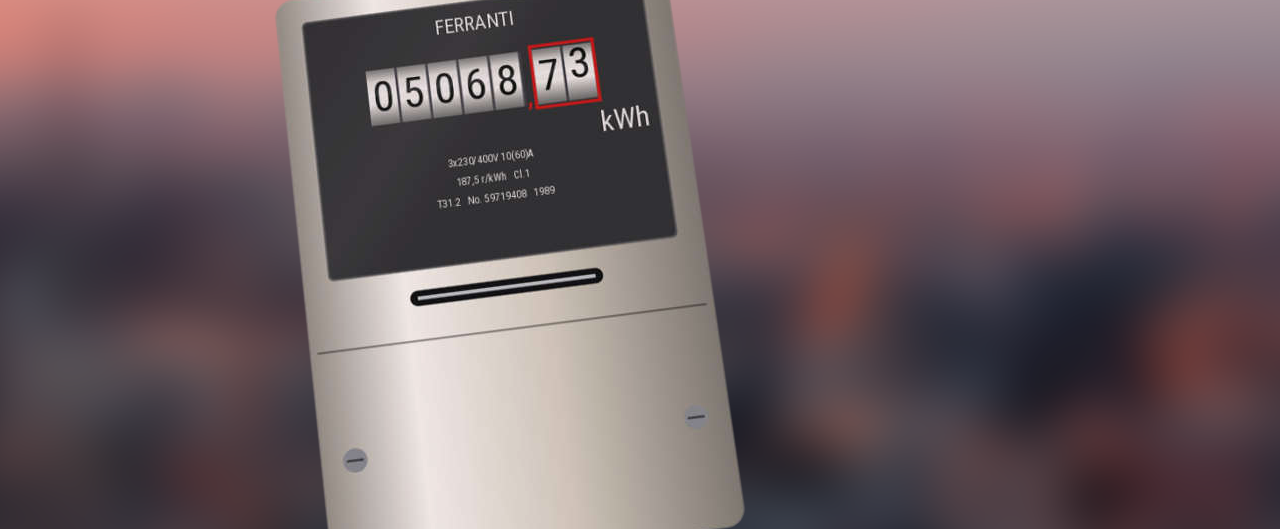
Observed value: 5068.73; kWh
